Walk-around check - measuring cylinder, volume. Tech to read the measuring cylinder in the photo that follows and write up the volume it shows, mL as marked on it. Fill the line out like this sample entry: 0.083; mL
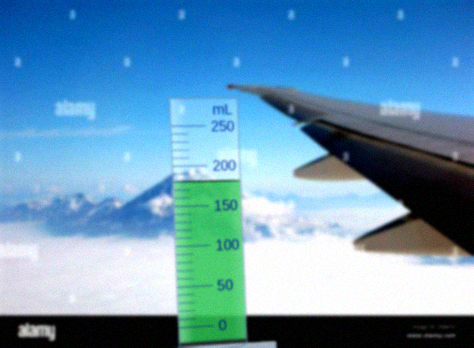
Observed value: 180; mL
